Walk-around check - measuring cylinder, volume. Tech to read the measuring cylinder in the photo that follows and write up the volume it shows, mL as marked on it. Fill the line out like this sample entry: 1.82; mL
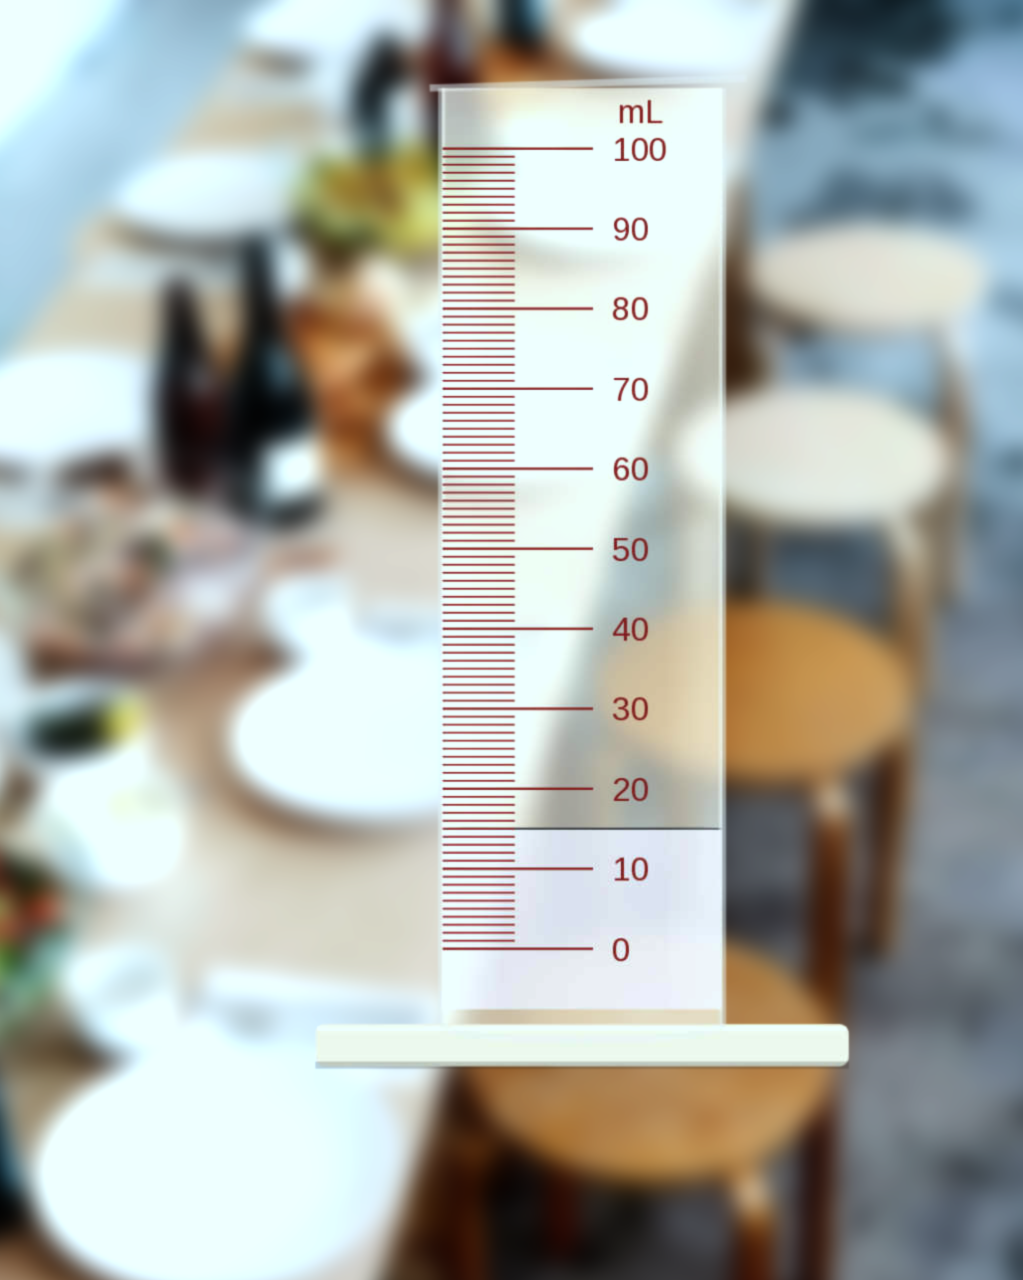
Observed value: 15; mL
